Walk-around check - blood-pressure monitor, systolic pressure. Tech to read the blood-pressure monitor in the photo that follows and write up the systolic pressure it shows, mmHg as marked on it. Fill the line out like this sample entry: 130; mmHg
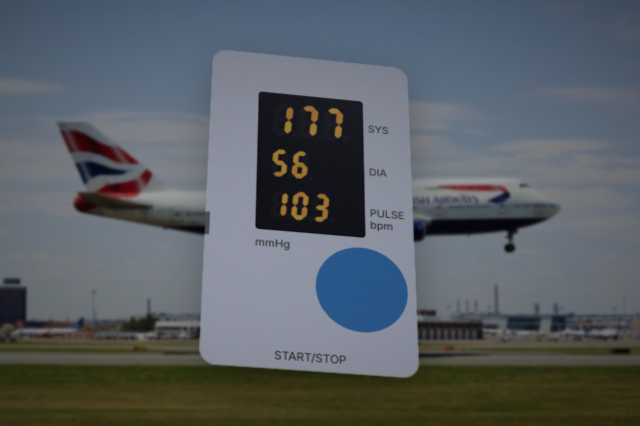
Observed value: 177; mmHg
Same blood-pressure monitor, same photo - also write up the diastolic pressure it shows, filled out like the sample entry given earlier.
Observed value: 56; mmHg
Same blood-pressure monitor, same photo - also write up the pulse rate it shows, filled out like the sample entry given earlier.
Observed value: 103; bpm
